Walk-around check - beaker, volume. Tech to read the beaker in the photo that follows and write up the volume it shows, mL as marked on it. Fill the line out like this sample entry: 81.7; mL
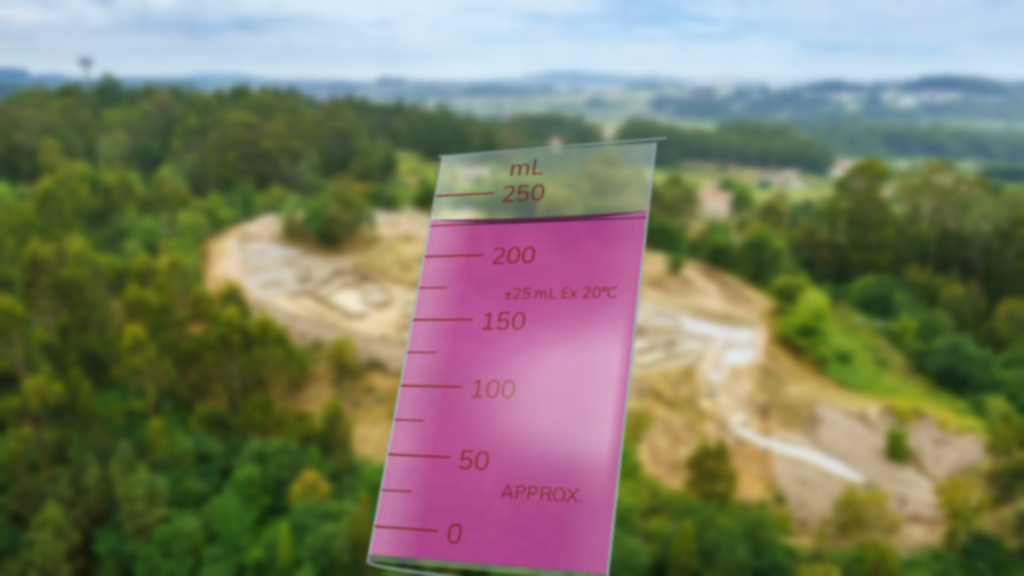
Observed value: 225; mL
